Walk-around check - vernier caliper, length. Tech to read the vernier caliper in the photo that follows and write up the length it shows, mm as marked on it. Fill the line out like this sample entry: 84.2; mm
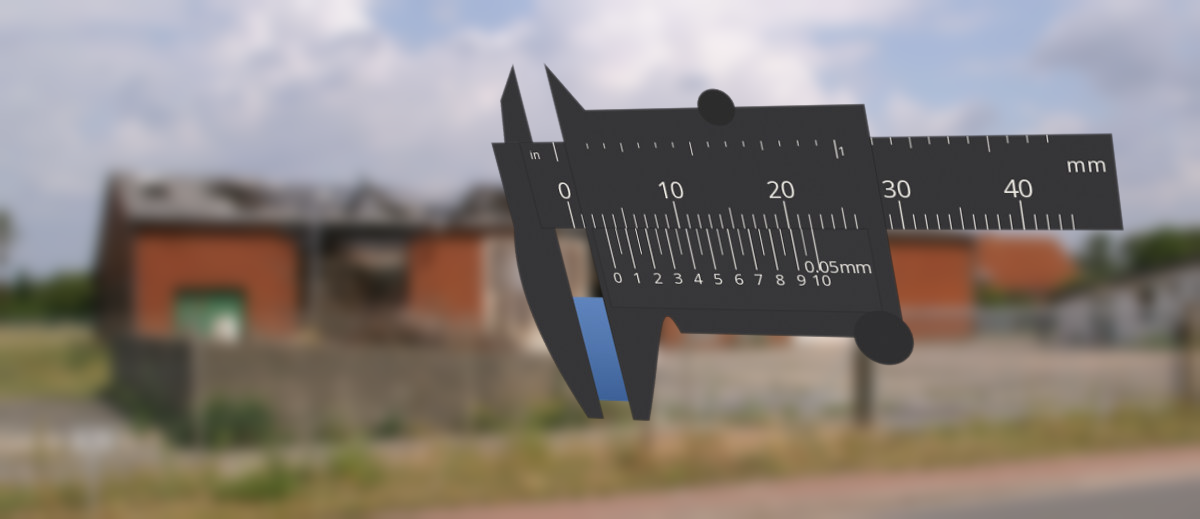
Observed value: 3.0; mm
